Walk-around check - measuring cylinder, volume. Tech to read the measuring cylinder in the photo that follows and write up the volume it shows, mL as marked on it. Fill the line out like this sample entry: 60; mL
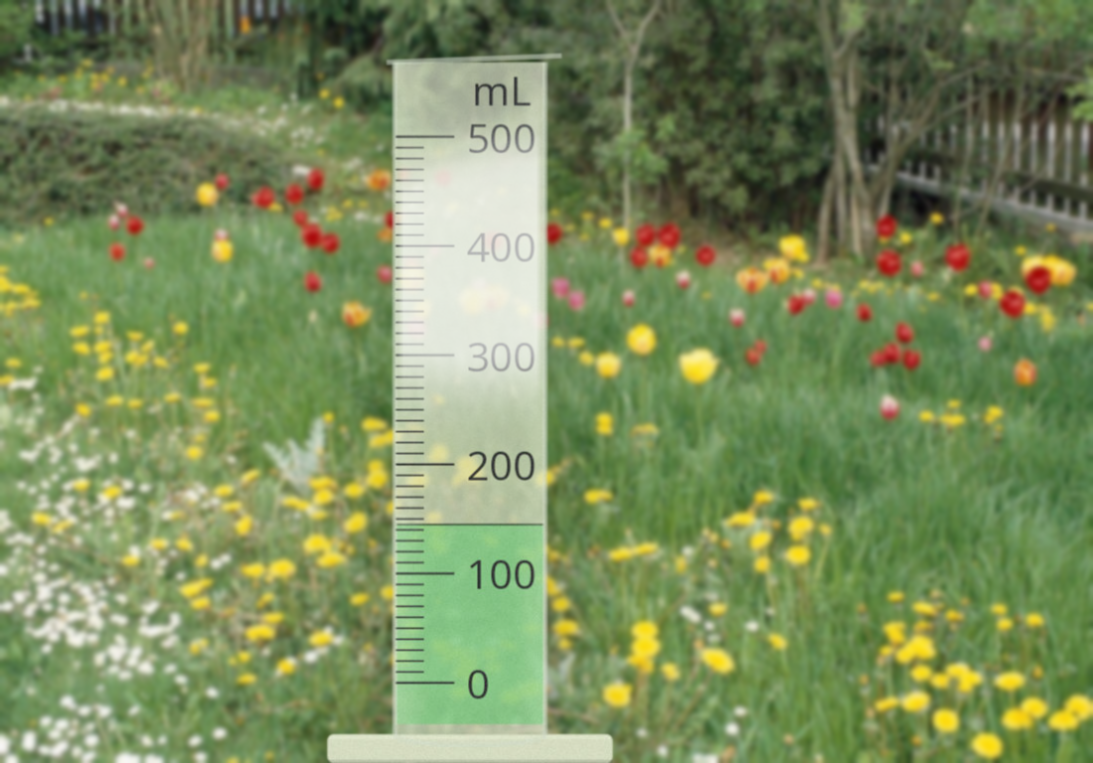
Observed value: 145; mL
